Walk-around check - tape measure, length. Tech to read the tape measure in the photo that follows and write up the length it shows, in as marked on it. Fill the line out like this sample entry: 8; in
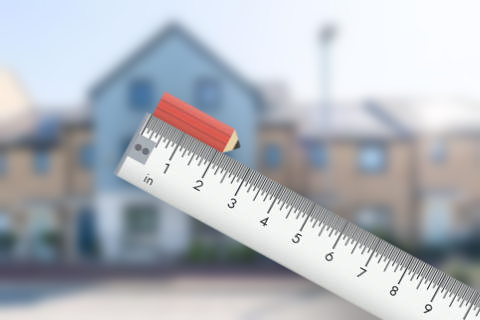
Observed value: 2.5; in
